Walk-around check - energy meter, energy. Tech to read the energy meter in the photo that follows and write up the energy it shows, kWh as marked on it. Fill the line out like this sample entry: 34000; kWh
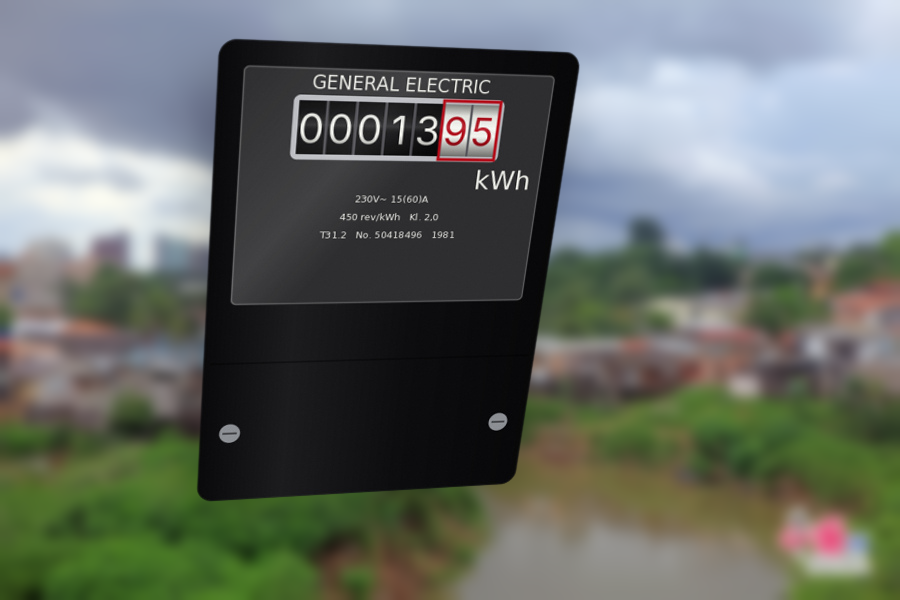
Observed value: 13.95; kWh
